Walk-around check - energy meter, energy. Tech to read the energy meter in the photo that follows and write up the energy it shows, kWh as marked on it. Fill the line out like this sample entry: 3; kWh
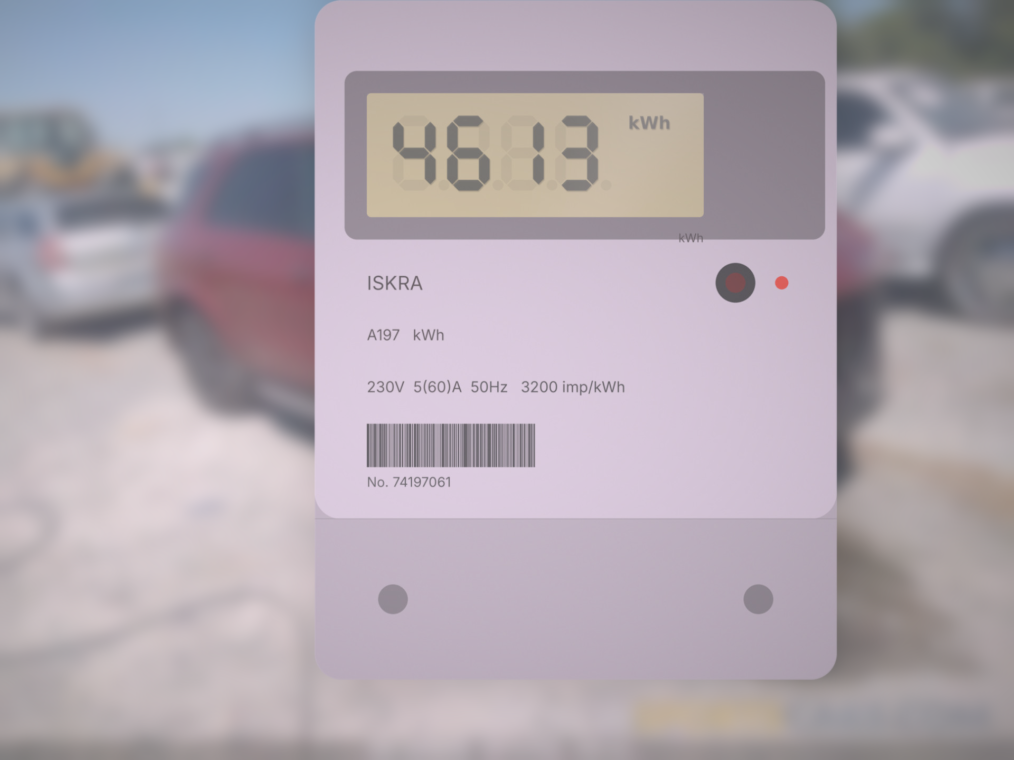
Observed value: 4613; kWh
